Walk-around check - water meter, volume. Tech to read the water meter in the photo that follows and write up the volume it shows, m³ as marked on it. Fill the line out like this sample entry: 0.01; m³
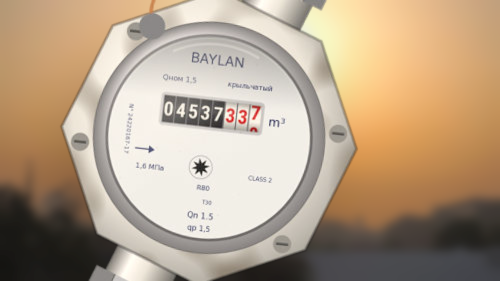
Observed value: 4537.337; m³
